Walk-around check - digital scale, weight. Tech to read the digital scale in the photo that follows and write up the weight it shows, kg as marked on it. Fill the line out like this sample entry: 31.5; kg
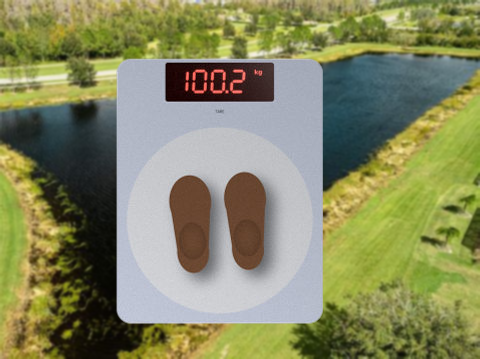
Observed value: 100.2; kg
